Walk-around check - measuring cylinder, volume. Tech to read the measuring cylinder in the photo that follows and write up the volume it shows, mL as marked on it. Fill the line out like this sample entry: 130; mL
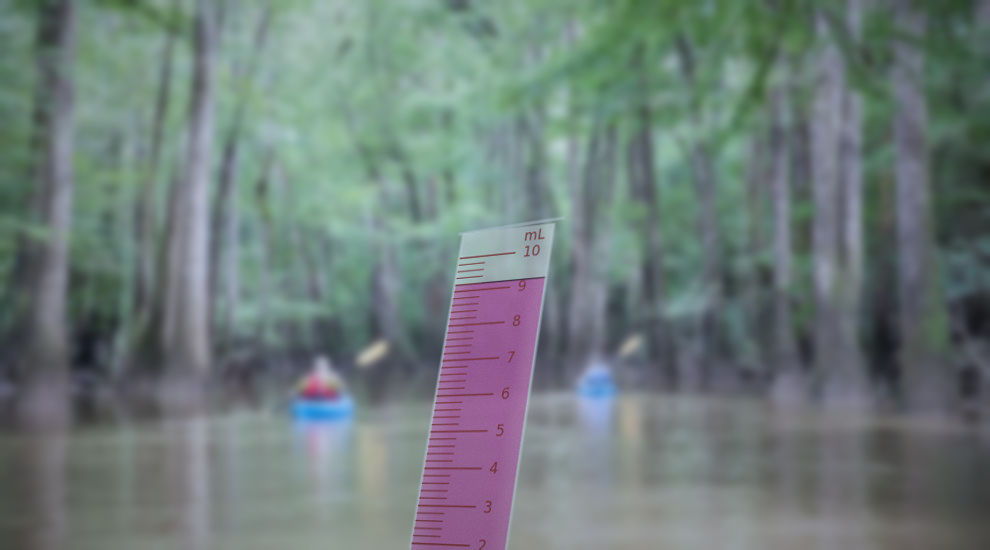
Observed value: 9.2; mL
